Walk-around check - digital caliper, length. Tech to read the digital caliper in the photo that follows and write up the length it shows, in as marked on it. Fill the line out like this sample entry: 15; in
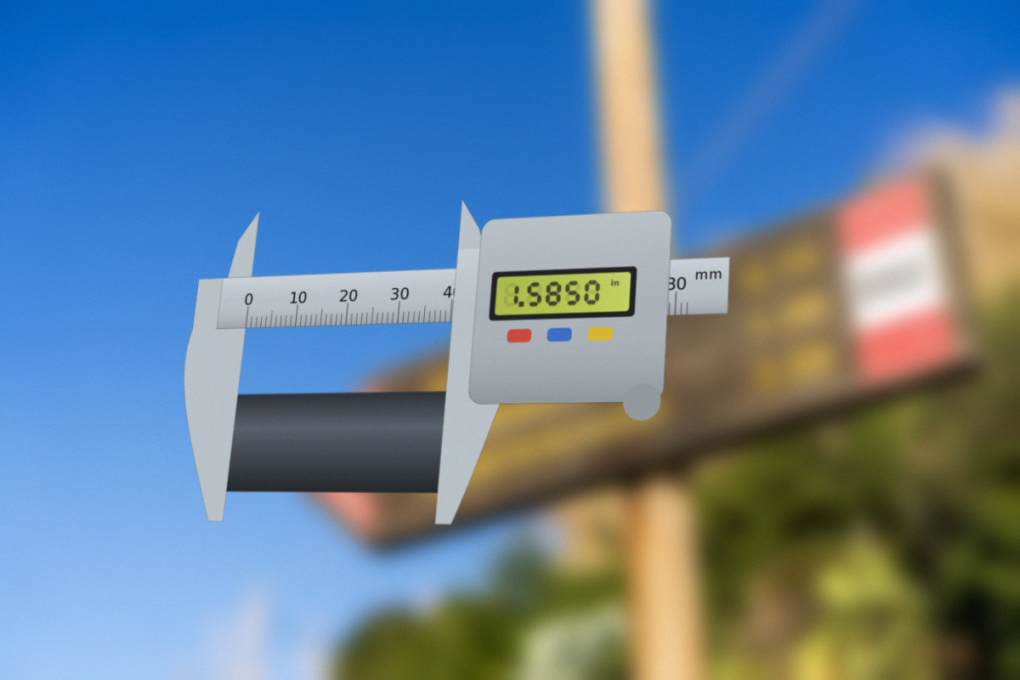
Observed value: 1.5850; in
